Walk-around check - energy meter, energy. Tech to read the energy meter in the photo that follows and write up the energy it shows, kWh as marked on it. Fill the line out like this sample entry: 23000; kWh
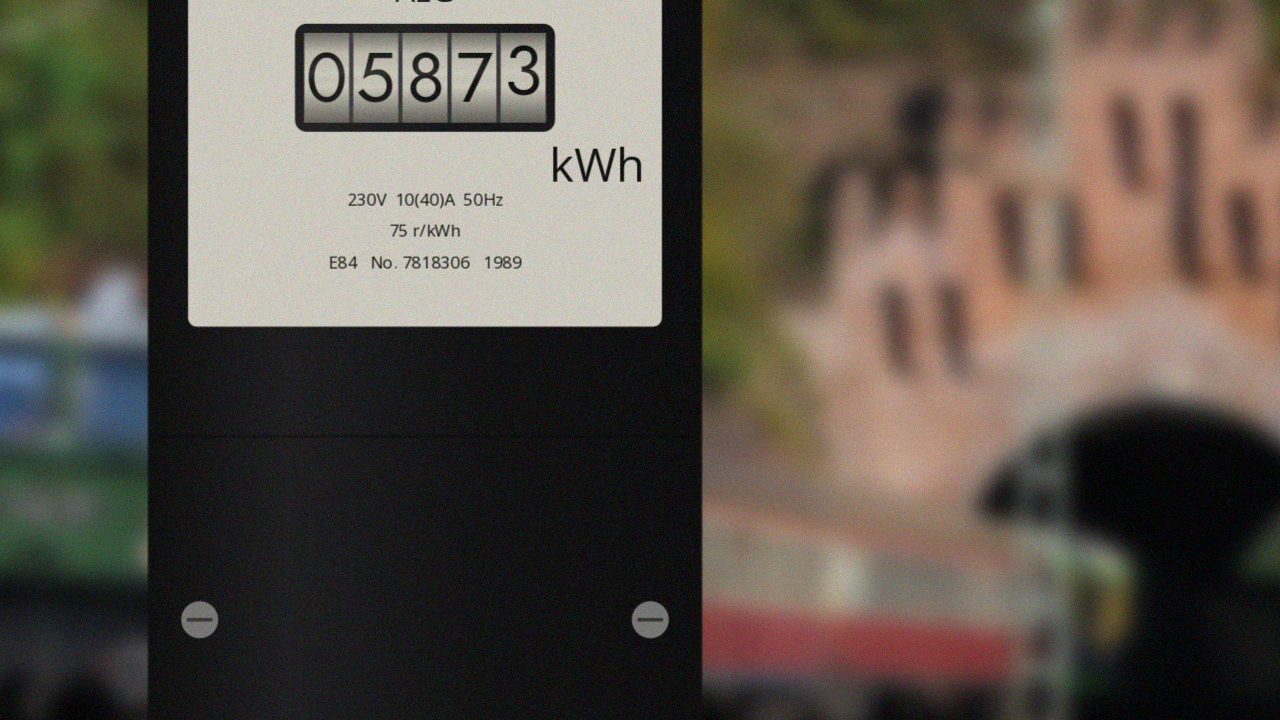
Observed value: 5873; kWh
